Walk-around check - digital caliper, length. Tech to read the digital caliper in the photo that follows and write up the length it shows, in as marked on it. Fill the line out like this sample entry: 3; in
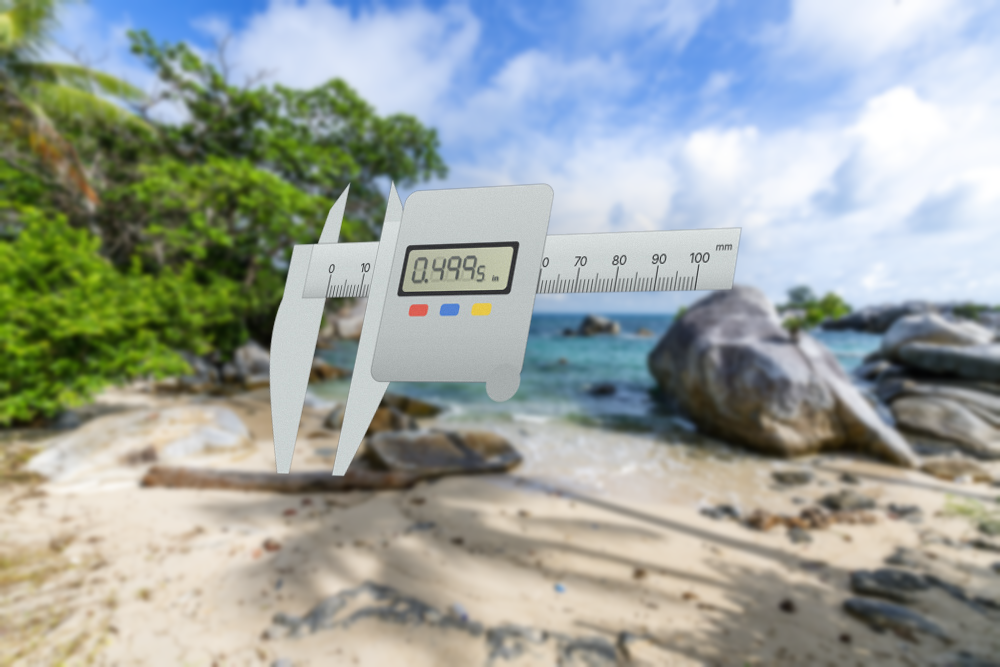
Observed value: 0.4995; in
